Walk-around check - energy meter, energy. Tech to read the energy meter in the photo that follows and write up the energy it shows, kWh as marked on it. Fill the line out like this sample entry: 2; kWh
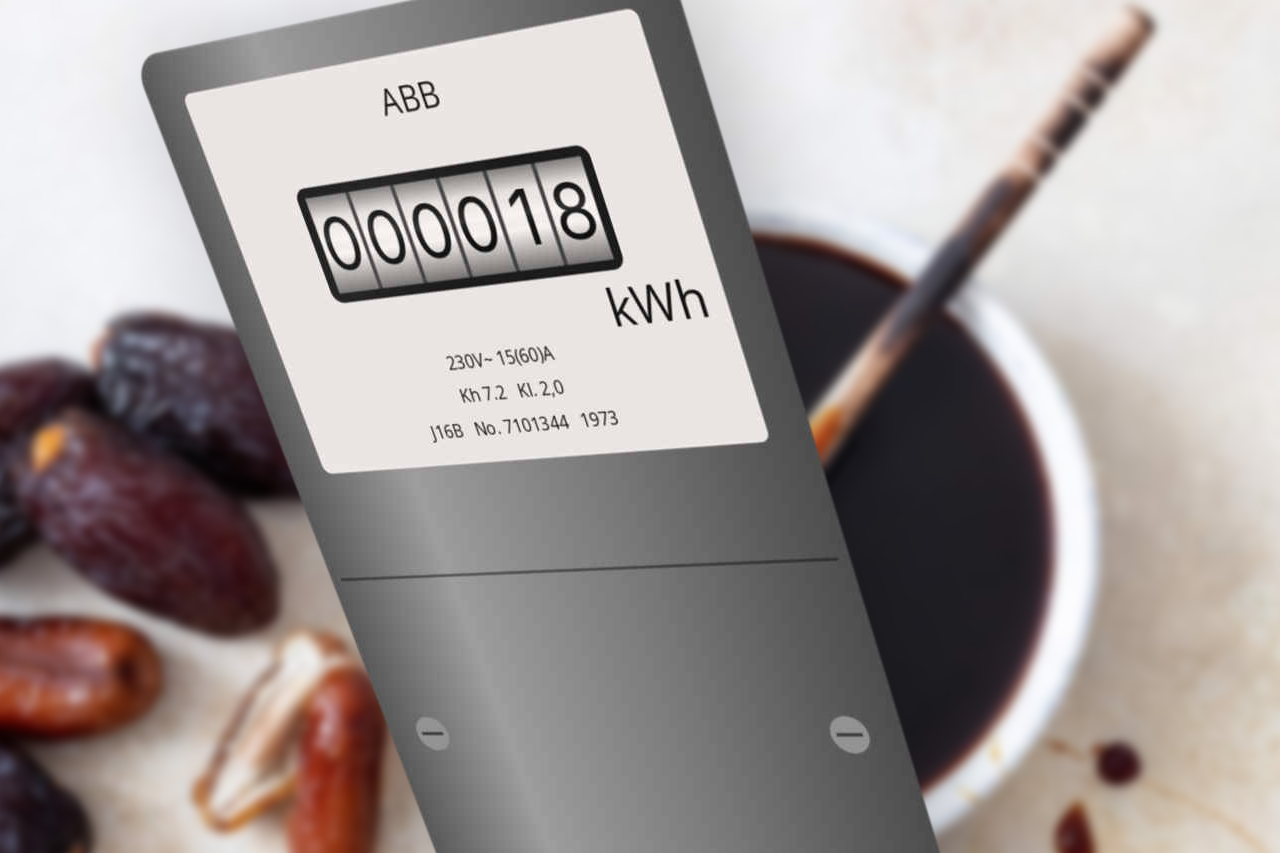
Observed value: 18; kWh
